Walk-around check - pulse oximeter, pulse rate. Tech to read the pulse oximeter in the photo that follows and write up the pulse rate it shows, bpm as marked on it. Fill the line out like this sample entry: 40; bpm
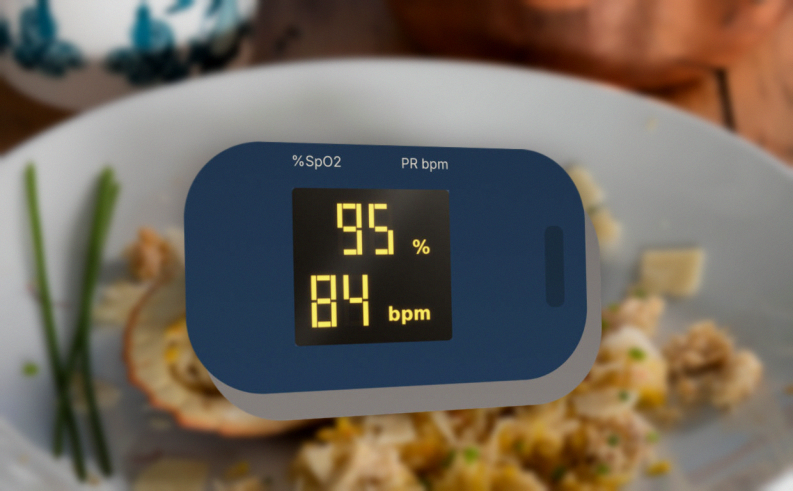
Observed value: 84; bpm
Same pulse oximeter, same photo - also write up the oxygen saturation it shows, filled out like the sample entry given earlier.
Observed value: 95; %
